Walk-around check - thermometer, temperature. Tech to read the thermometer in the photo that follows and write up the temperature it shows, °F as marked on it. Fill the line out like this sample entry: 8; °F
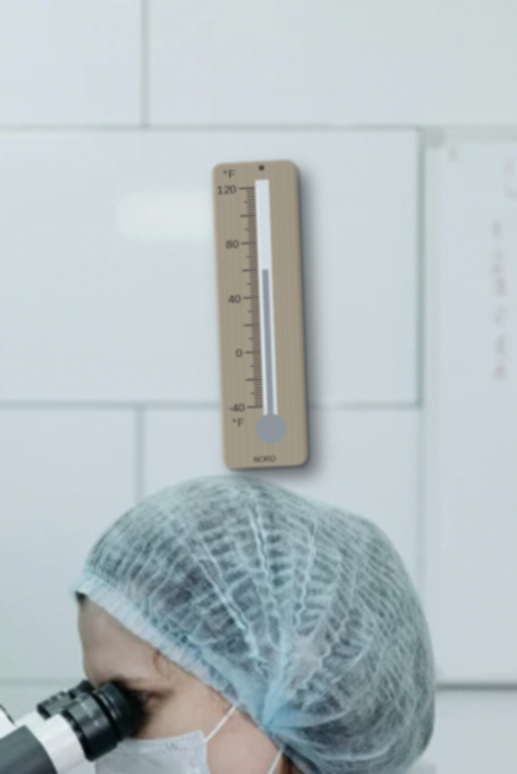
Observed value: 60; °F
